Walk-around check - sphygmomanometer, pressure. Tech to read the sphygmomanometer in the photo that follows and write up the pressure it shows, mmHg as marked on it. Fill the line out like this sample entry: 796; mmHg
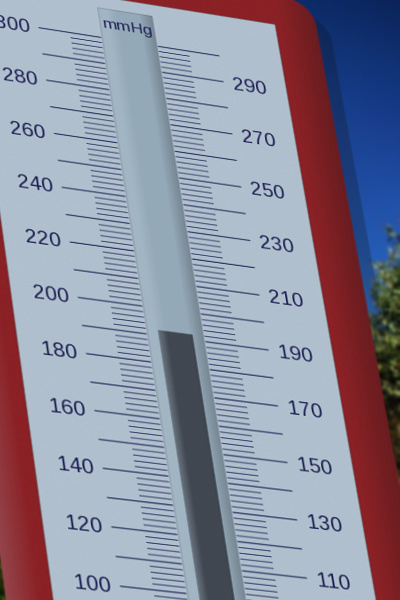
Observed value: 192; mmHg
